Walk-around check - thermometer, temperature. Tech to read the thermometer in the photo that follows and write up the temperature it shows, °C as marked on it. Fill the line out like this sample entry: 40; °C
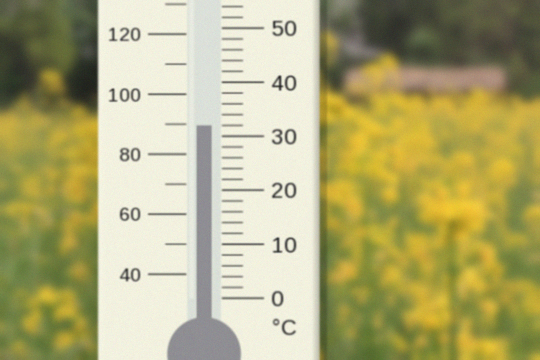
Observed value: 32; °C
